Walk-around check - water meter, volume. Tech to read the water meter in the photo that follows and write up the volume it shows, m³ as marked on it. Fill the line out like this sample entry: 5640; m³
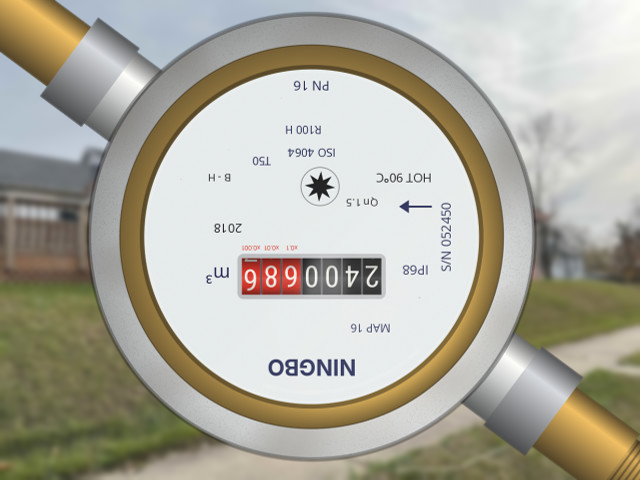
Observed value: 2400.686; m³
